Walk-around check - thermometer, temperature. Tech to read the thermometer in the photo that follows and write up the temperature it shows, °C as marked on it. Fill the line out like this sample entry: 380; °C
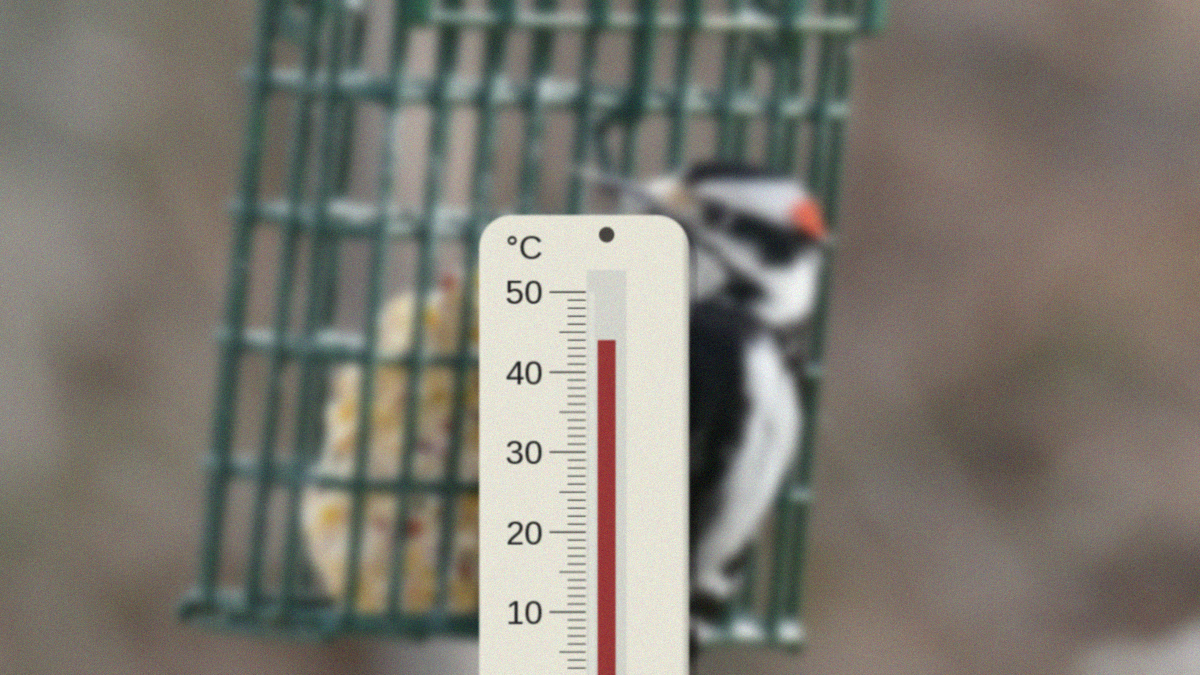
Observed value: 44; °C
